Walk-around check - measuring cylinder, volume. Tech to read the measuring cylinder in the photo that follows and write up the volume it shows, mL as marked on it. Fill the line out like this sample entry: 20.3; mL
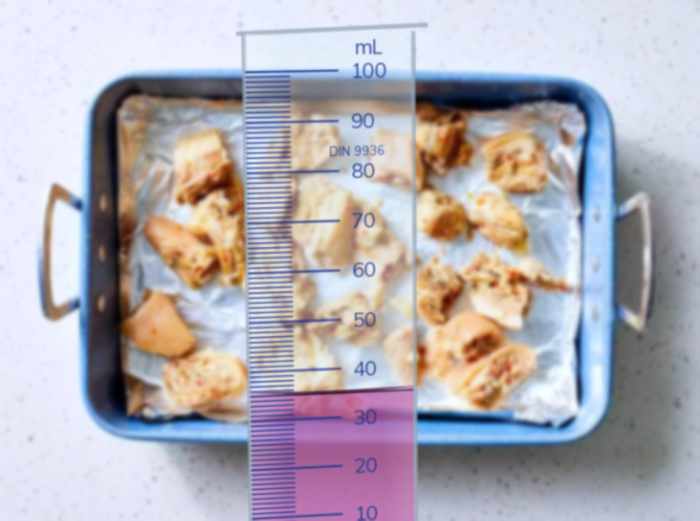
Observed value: 35; mL
